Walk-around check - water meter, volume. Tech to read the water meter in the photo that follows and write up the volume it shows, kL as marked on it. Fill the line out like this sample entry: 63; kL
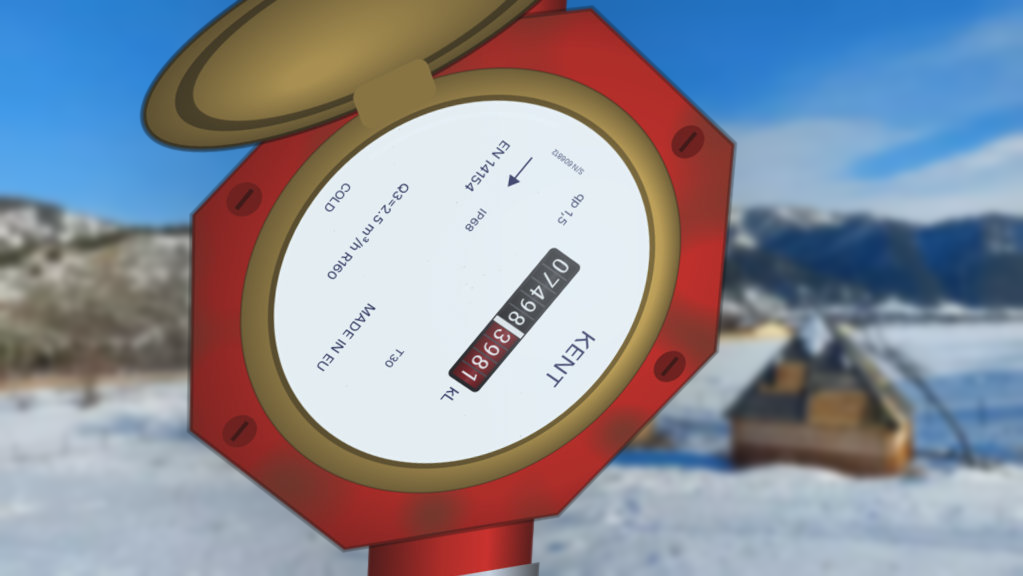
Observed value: 7498.3981; kL
